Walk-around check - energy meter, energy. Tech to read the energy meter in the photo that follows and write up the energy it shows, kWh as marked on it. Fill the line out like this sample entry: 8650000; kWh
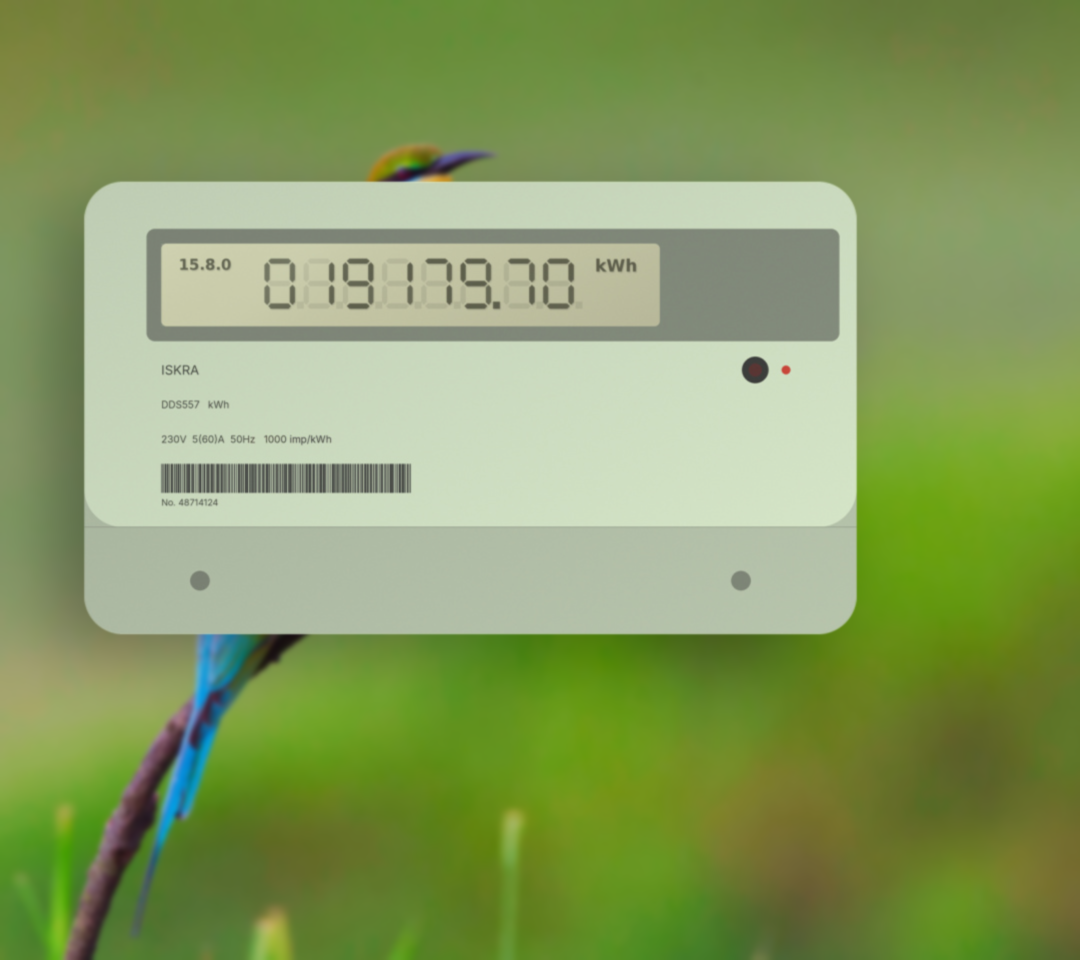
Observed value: 19179.70; kWh
